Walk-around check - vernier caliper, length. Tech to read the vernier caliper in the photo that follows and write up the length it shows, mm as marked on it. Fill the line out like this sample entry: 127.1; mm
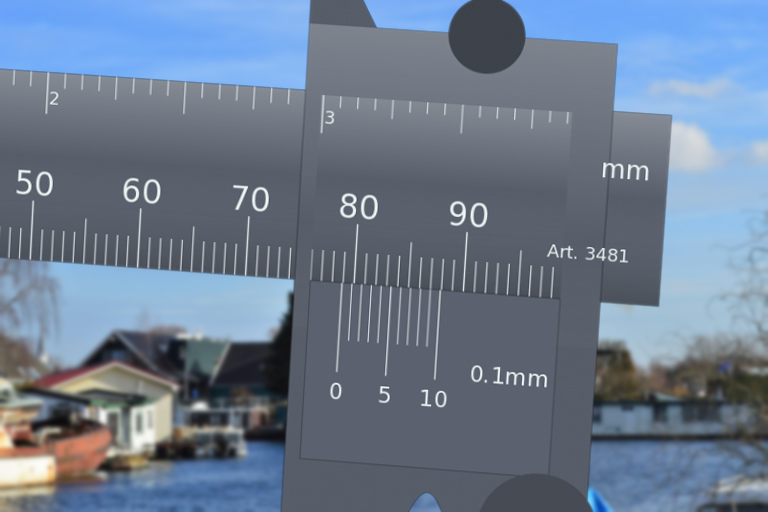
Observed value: 78.9; mm
